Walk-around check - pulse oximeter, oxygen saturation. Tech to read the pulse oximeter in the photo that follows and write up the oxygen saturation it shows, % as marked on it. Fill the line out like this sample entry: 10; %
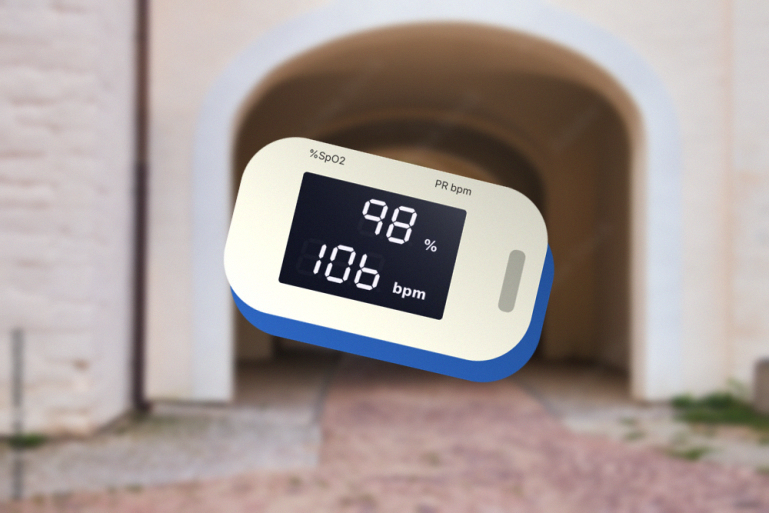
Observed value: 98; %
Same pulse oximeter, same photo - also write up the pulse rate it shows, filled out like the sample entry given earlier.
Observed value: 106; bpm
